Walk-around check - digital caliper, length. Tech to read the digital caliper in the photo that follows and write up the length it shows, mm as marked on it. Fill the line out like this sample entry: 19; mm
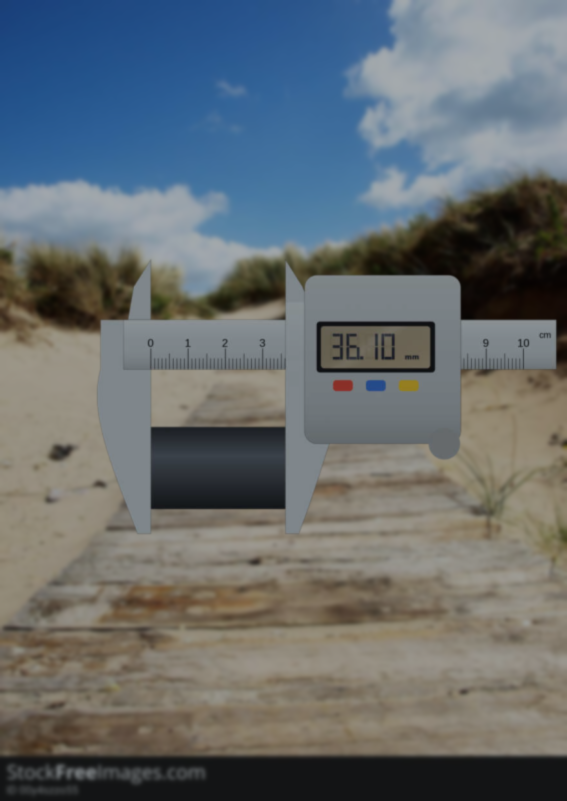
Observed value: 36.10; mm
